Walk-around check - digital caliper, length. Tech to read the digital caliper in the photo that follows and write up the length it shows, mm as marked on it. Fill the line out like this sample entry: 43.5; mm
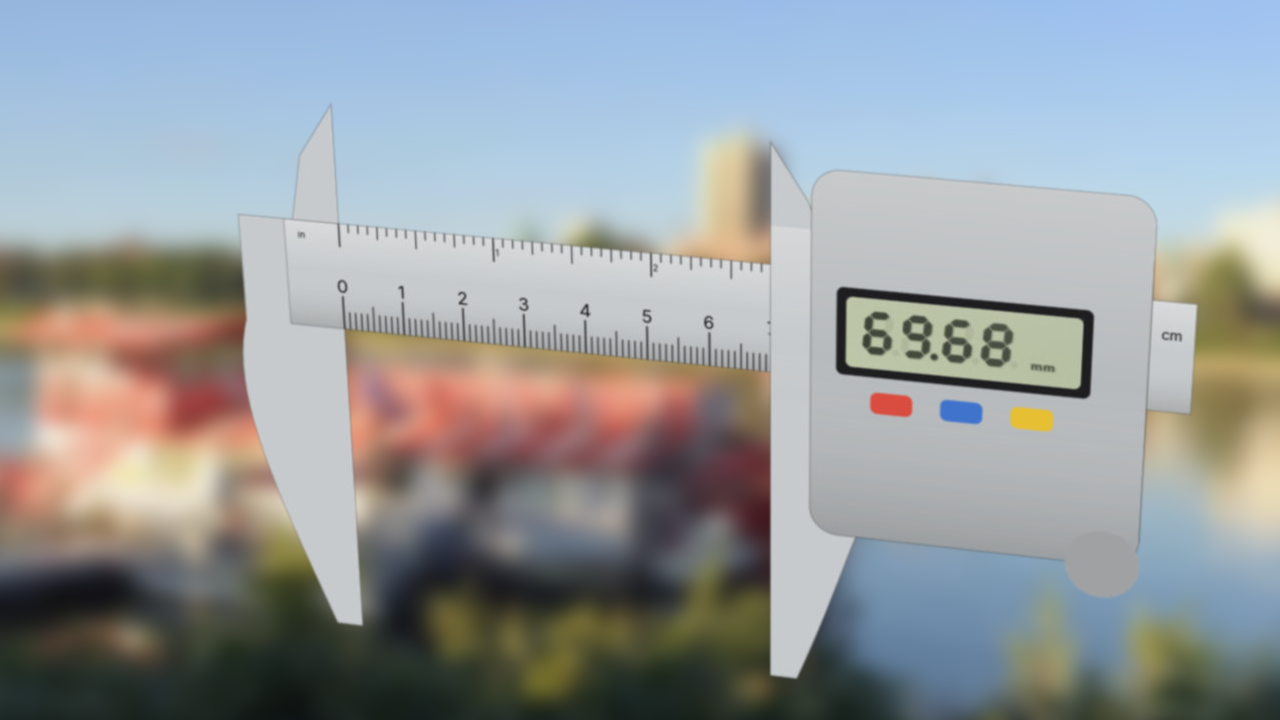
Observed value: 69.68; mm
